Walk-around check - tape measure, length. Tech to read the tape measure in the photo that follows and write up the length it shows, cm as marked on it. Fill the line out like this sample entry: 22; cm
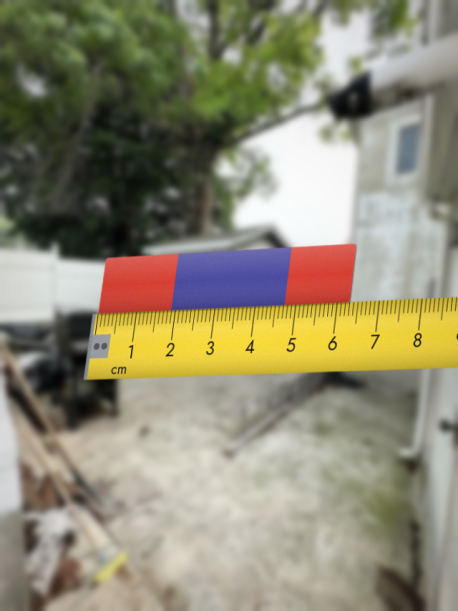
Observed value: 6.3; cm
